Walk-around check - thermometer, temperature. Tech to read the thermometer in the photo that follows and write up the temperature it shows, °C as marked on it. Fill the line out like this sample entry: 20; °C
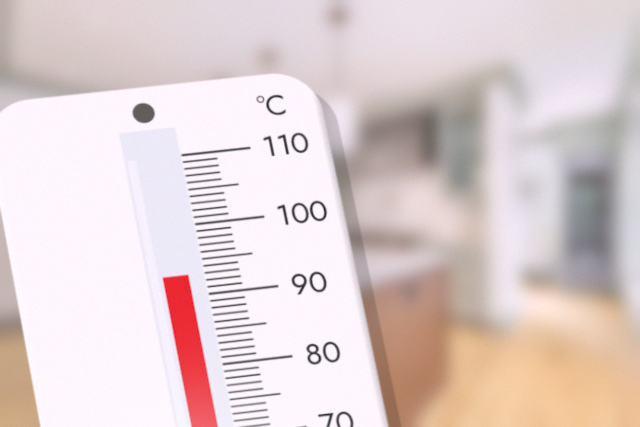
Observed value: 93; °C
